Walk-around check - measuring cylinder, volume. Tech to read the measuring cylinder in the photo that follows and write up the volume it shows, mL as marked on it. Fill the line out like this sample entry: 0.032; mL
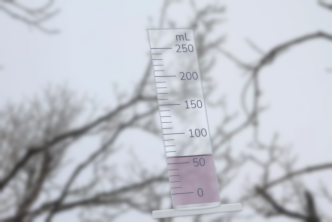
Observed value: 60; mL
